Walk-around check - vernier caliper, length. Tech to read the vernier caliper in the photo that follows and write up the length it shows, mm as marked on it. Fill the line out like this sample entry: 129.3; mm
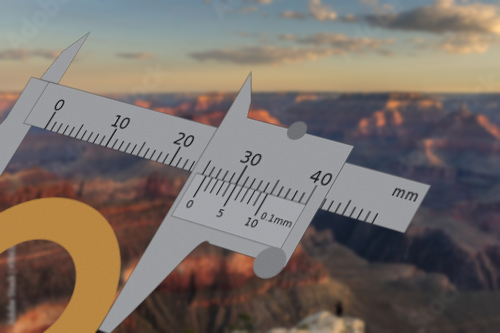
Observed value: 25.6; mm
